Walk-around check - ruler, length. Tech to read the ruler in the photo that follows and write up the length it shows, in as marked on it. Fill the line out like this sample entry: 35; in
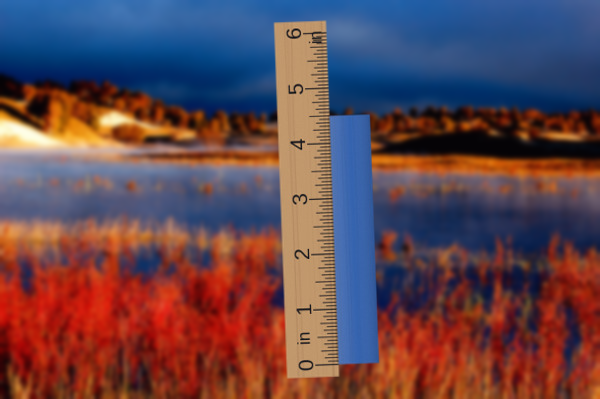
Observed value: 4.5; in
